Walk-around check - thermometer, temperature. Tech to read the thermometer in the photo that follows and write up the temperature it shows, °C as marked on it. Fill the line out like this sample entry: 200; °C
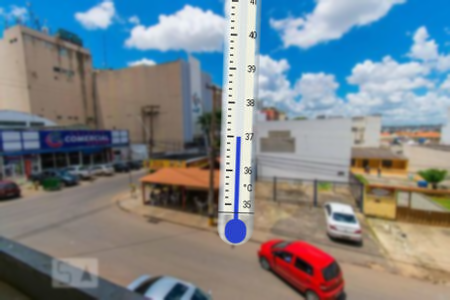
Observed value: 37; °C
